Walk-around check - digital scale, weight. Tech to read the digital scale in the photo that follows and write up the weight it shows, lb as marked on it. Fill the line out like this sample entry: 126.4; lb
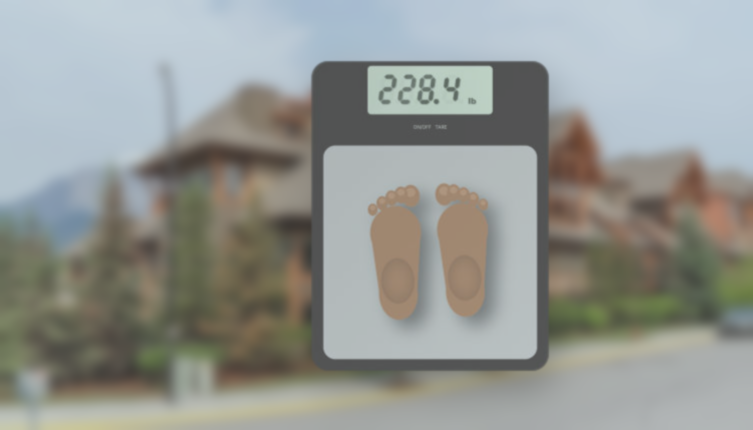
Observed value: 228.4; lb
